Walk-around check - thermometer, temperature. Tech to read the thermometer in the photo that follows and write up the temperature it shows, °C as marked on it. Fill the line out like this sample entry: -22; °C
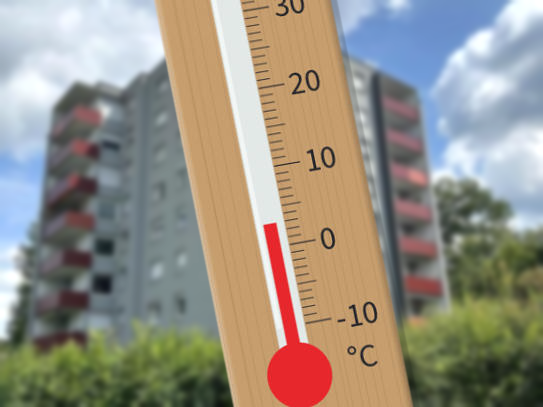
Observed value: 3; °C
